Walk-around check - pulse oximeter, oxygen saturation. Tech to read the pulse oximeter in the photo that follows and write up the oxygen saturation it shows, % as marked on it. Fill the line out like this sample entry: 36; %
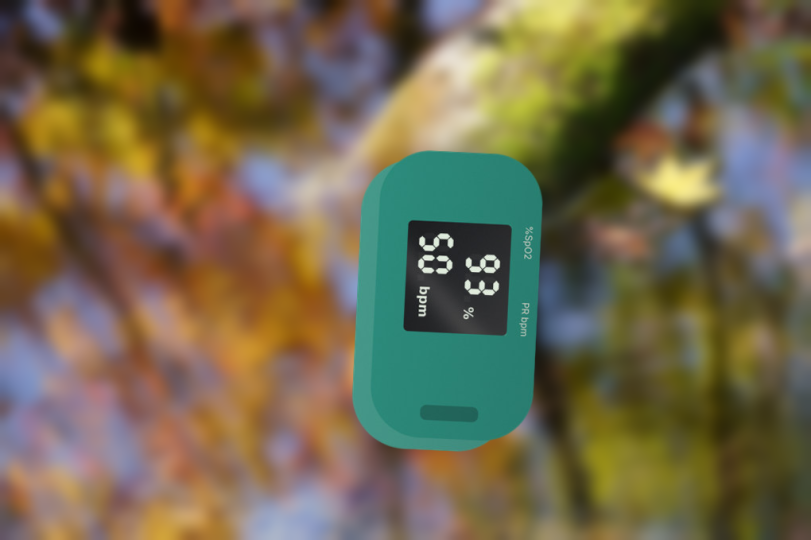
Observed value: 93; %
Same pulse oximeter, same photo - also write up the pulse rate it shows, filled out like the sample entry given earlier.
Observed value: 50; bpm
